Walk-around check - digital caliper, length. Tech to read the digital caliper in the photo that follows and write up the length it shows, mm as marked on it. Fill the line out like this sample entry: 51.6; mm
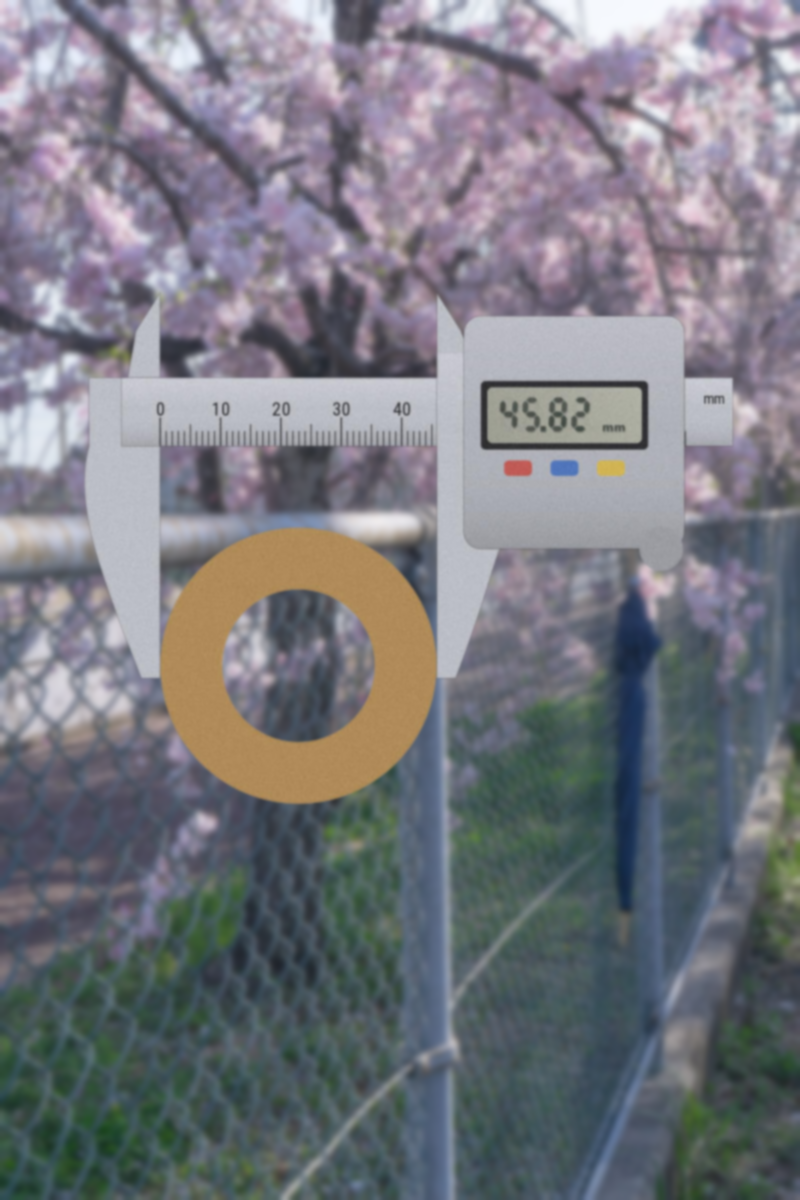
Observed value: 45.82; mm
